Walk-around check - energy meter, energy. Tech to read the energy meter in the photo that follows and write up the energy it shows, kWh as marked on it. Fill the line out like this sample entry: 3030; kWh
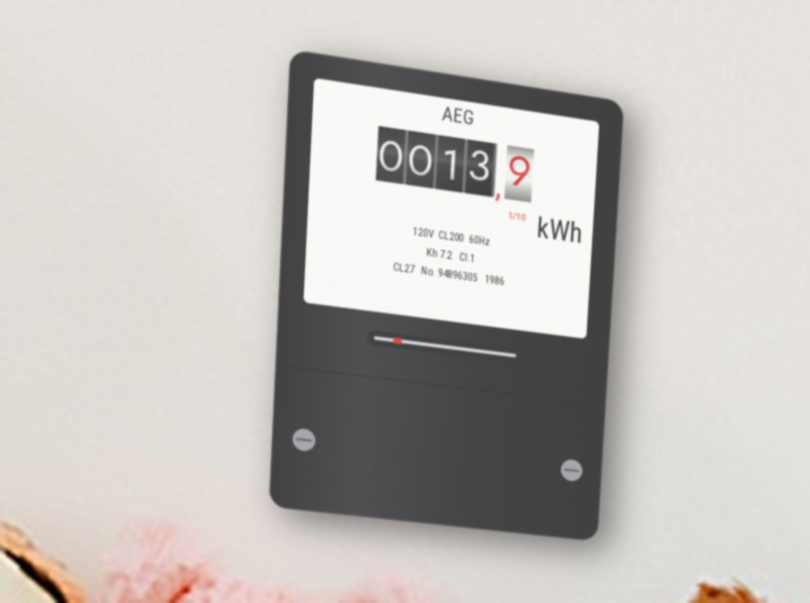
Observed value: 13.9; kWh
